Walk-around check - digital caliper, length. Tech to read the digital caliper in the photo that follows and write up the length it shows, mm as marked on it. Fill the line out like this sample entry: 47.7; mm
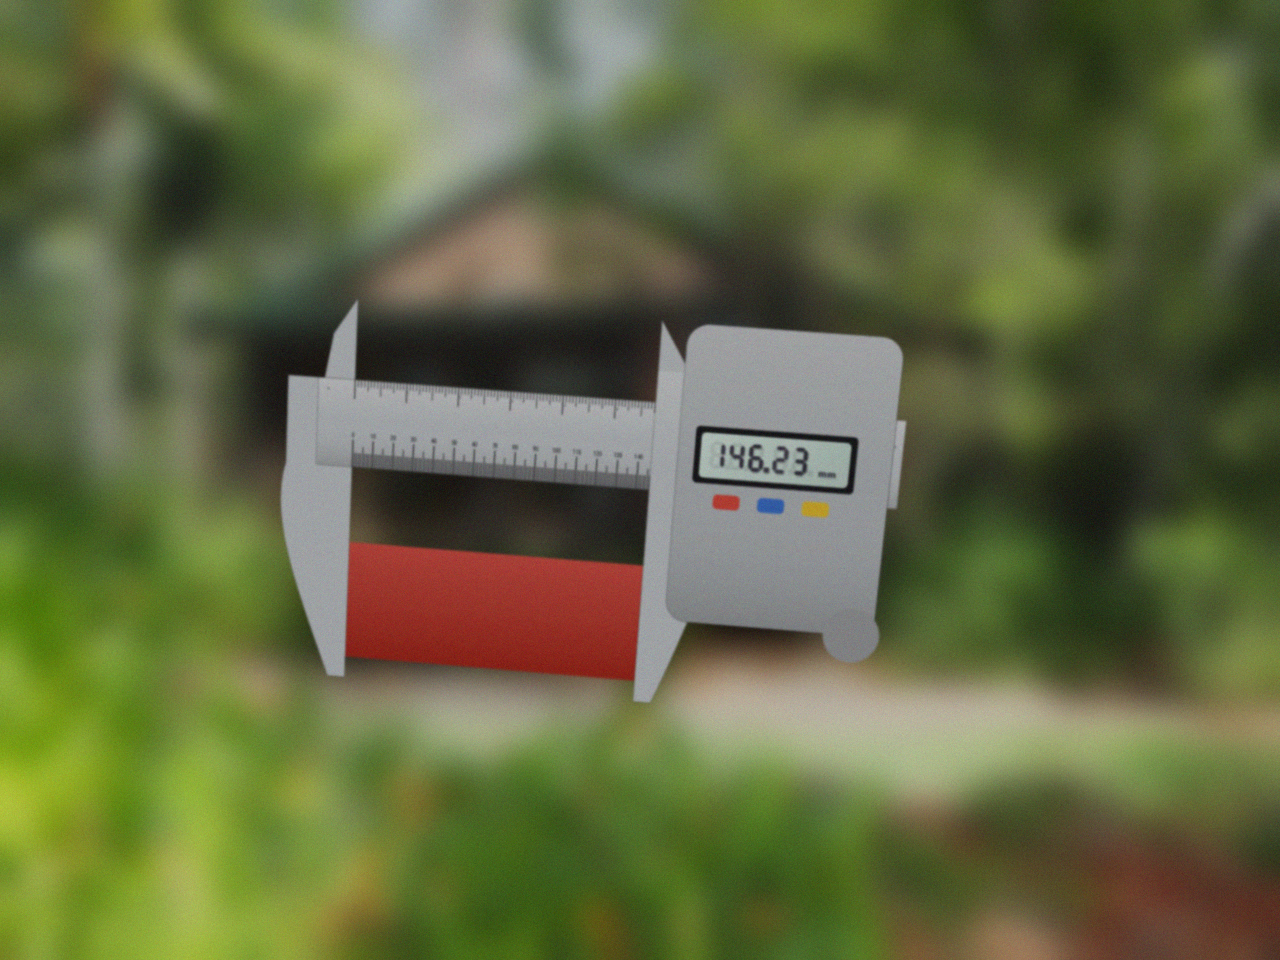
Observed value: 146.23; mm
